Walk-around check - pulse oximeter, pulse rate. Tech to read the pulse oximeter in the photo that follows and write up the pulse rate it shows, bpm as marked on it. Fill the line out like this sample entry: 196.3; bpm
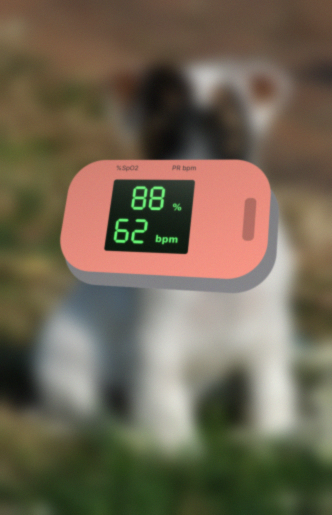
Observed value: 62; bpm
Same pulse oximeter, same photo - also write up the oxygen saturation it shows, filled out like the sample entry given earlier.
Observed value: 88; %
